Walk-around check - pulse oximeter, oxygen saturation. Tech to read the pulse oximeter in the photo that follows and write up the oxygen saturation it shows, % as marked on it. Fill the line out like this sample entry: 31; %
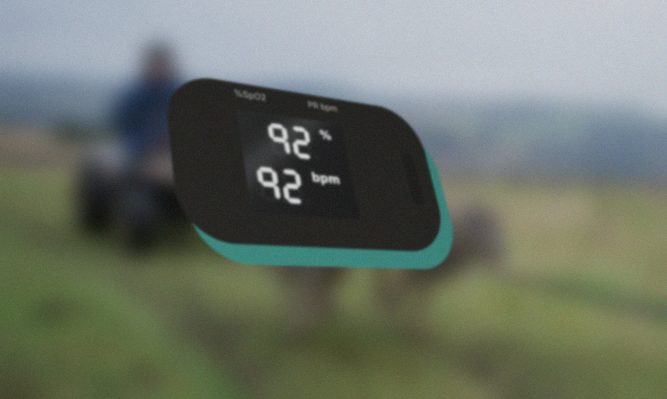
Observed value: 92; %
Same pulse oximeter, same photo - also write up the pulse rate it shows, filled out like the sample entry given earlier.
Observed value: 92; bpm
